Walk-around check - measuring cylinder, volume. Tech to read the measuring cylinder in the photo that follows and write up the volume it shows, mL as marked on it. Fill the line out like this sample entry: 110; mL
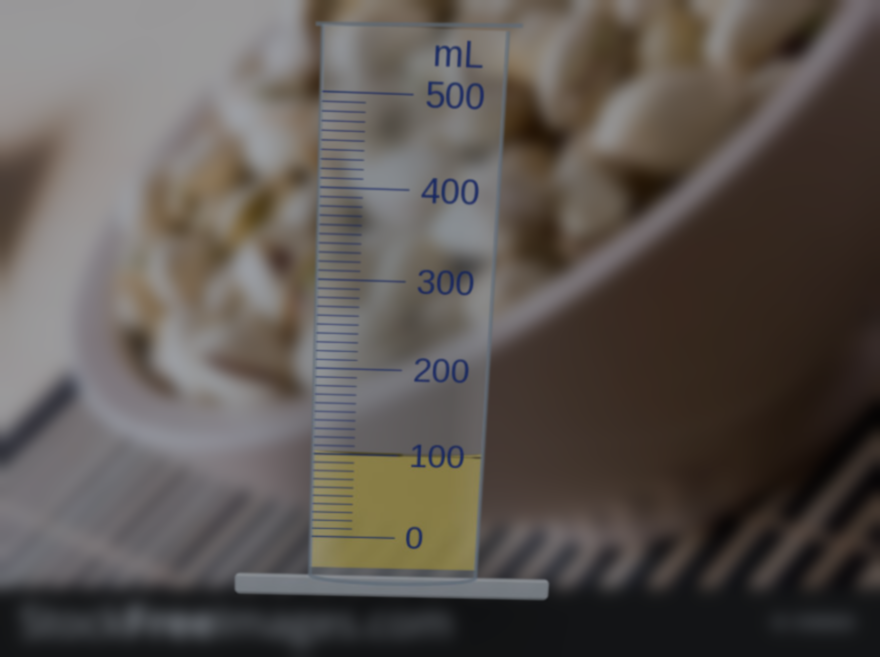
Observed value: 100; mL
